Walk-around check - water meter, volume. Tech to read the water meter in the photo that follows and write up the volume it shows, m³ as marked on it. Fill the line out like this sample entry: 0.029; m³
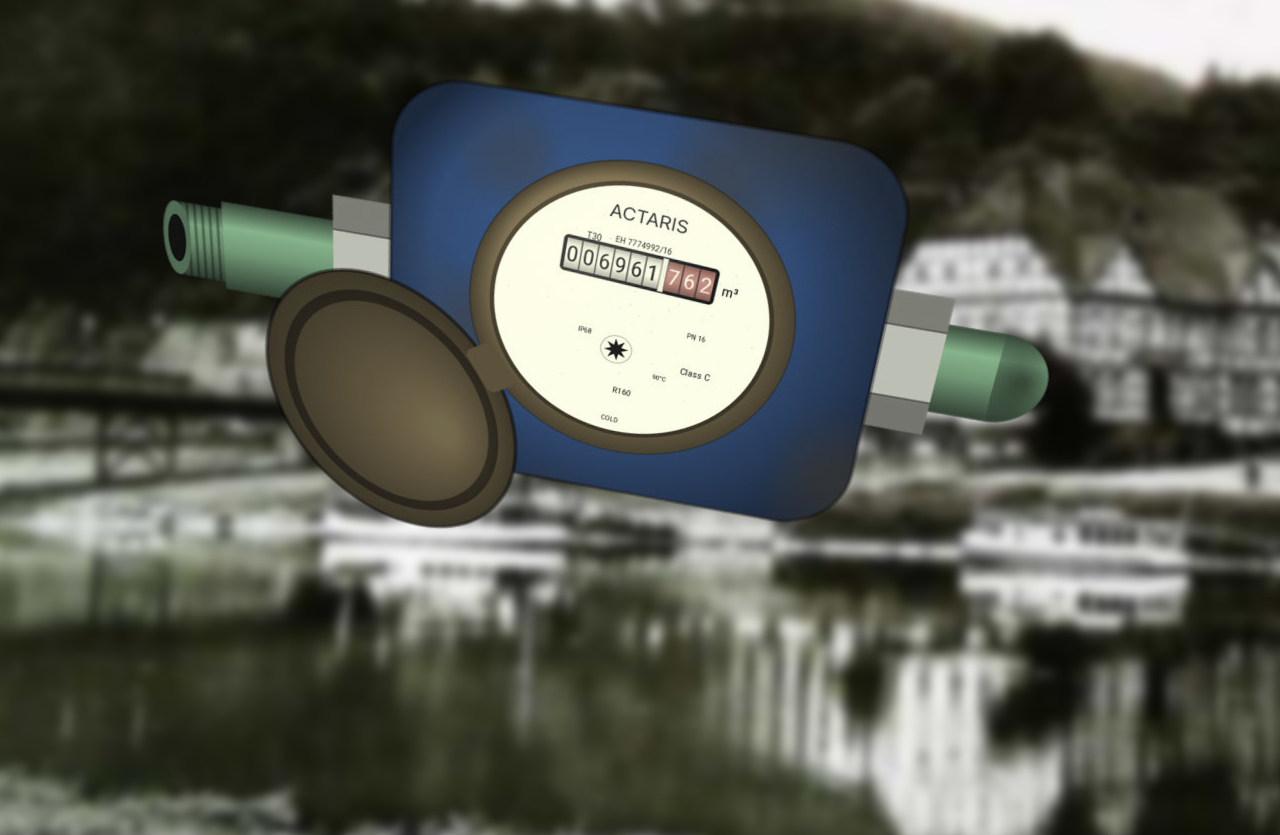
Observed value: 6961.762; m³
